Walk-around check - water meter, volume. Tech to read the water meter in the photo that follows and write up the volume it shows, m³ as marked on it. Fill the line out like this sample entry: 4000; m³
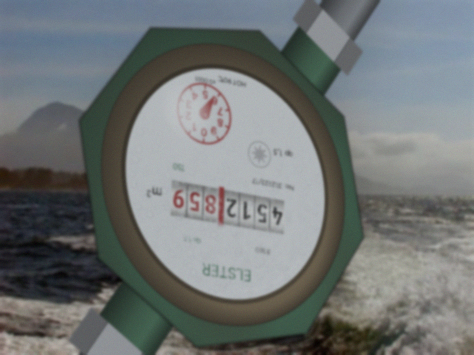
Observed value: 4512.8595; m³
